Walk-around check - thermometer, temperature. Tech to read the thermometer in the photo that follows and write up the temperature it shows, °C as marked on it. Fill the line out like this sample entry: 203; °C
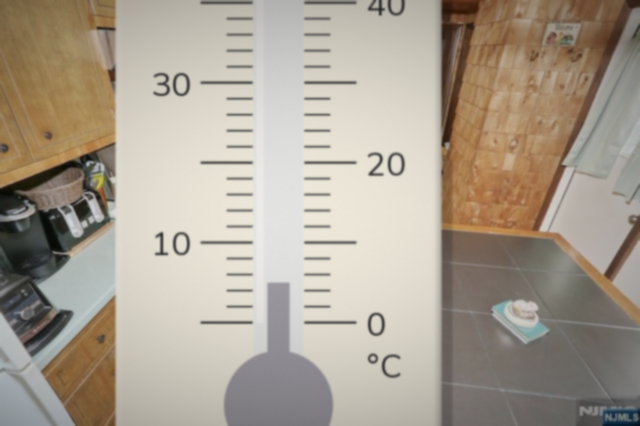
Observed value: 5; °C
